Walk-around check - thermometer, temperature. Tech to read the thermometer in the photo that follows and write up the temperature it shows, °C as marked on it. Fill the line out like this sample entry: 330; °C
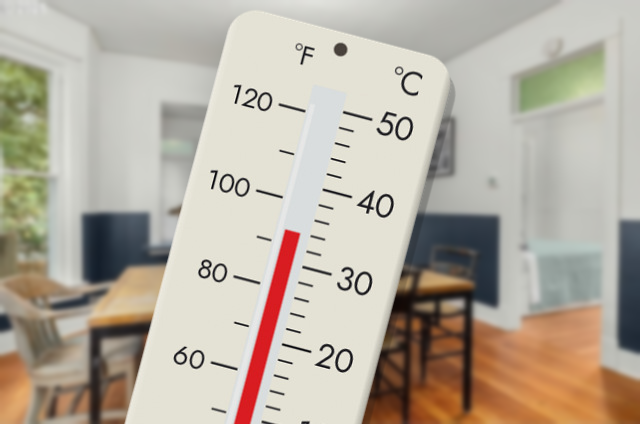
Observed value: 34; °C
